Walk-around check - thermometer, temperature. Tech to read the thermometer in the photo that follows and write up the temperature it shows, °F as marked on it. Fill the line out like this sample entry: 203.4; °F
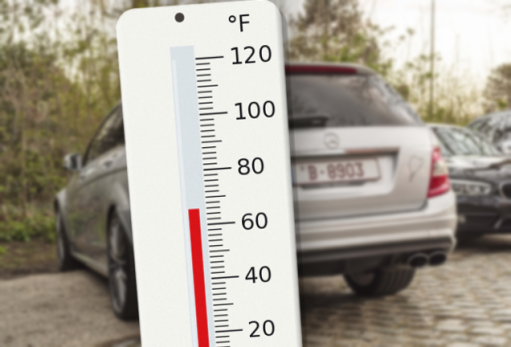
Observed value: 66; °F
